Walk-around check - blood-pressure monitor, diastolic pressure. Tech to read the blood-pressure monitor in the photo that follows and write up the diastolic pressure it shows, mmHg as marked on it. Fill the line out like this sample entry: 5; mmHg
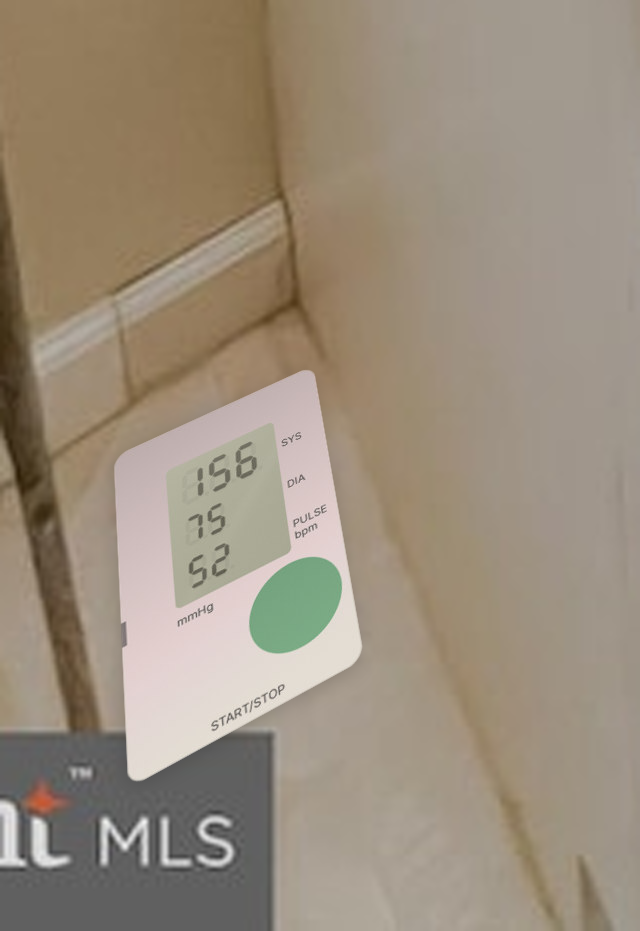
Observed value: 75; mmHg
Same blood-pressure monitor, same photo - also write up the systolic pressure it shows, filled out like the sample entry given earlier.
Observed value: 156; mmHg
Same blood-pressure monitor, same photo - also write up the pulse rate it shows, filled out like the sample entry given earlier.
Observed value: 52; bpm
